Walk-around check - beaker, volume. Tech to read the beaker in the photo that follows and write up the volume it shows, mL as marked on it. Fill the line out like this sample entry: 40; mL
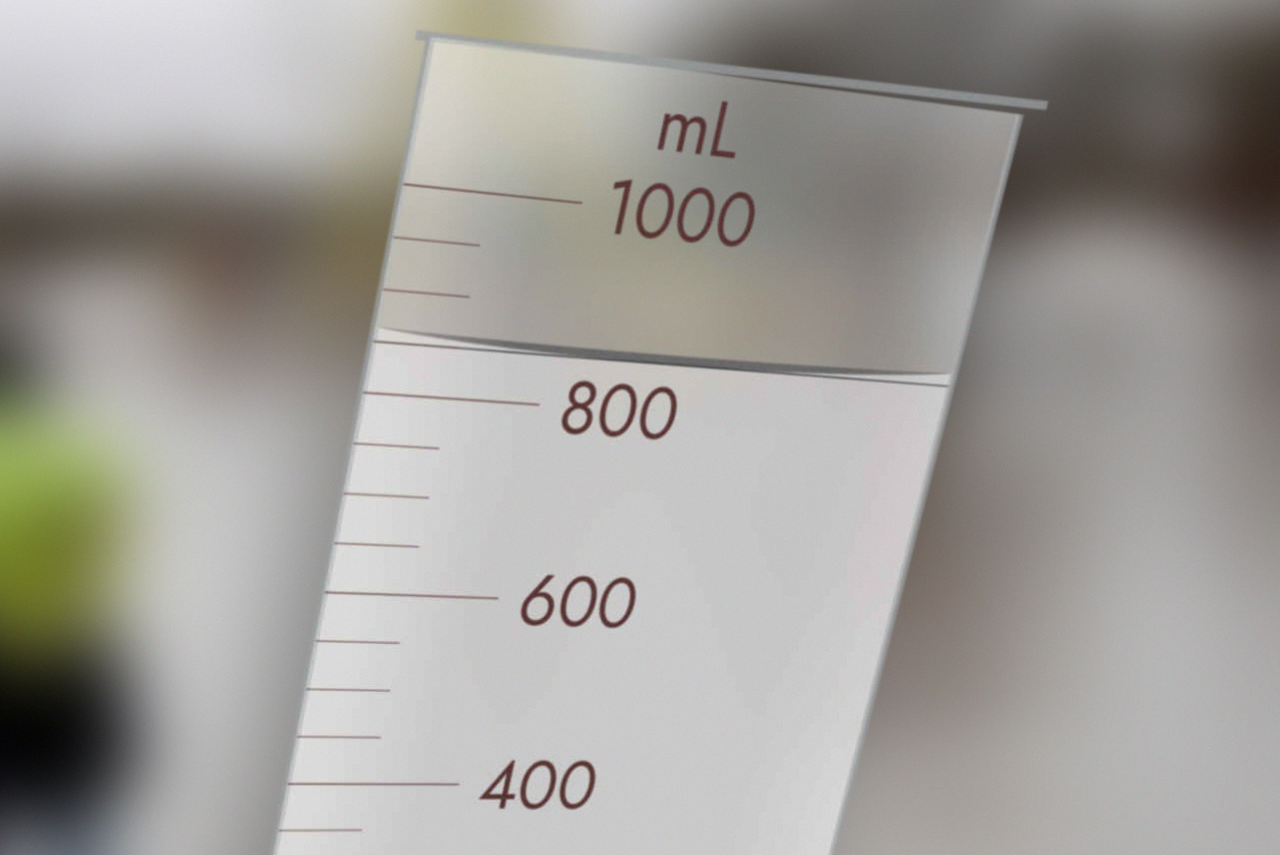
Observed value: 850; mL
